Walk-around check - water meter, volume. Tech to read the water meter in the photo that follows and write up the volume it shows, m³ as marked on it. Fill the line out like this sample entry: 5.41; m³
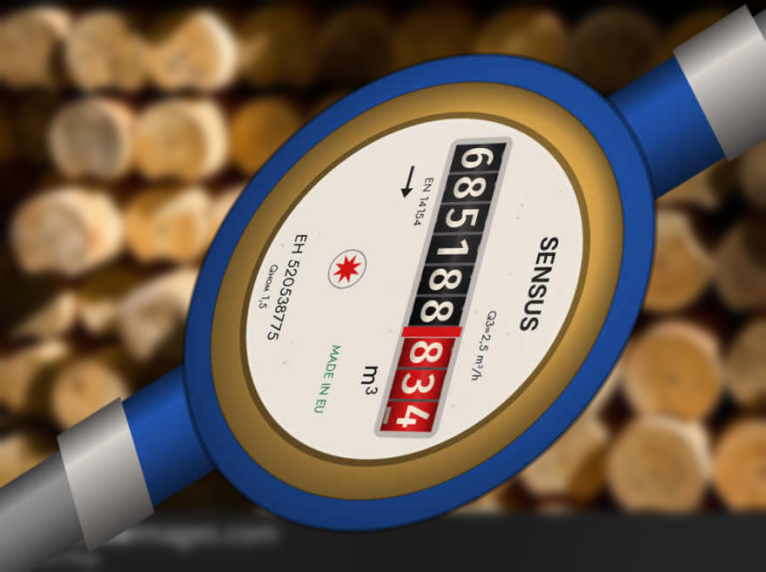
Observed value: 685188.834; m³
